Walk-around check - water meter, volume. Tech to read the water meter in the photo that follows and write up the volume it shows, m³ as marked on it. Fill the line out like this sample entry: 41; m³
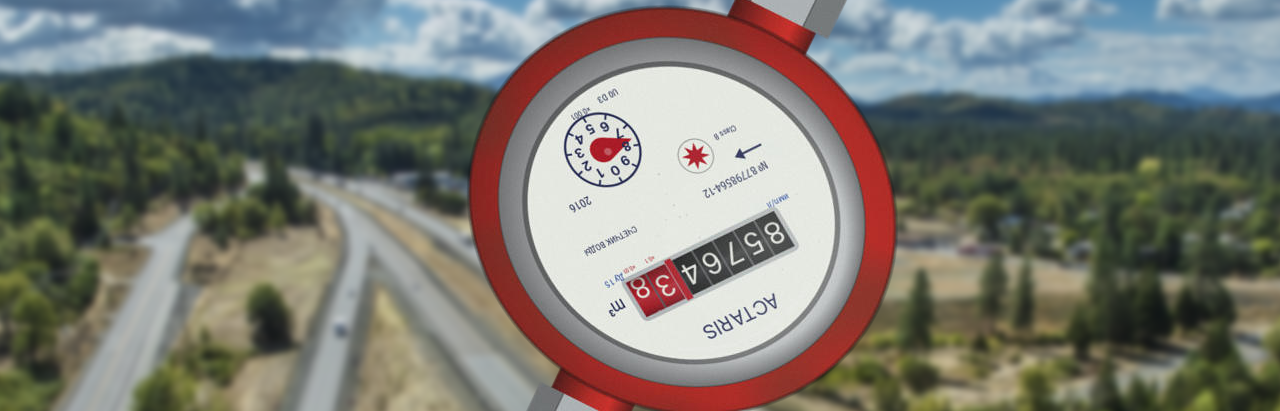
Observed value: 85764.377; m³
